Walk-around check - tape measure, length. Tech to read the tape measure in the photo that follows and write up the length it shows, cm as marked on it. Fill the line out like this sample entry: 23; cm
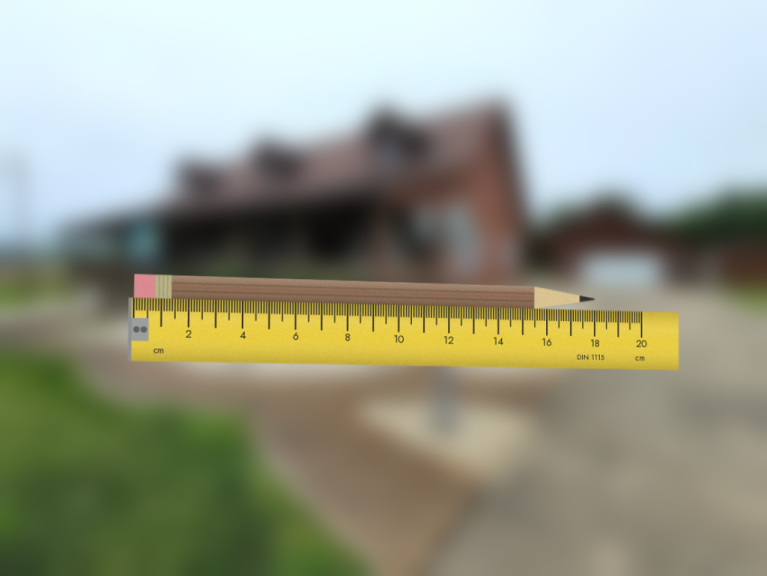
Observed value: 18; cm
